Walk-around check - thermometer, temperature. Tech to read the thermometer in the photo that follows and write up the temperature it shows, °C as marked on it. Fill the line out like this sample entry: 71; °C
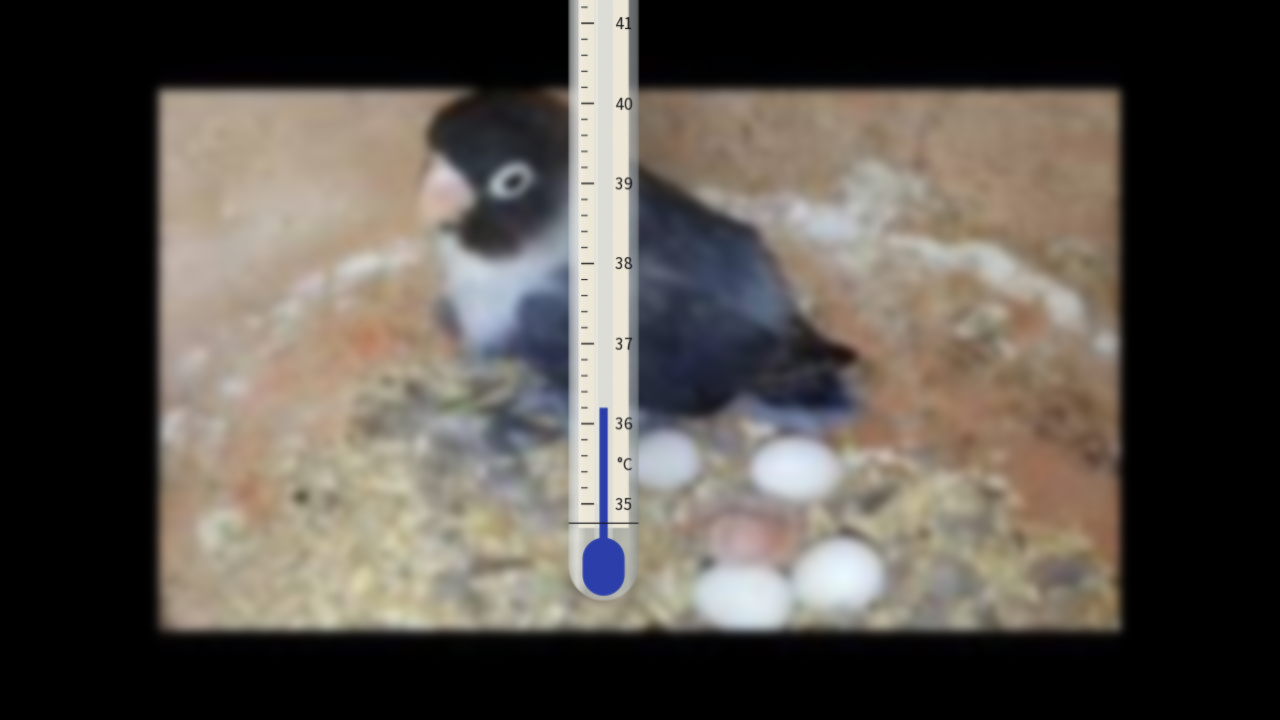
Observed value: 36.2; °C
